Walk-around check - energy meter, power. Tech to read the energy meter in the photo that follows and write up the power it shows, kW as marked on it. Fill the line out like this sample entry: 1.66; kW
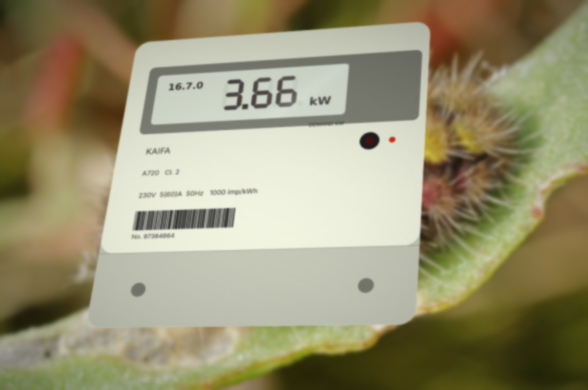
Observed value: 3.66; kW
